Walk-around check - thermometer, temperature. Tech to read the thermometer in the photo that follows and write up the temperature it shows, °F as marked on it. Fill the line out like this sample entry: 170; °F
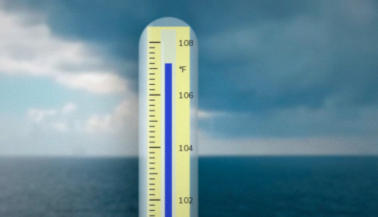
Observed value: 107.2; °F
